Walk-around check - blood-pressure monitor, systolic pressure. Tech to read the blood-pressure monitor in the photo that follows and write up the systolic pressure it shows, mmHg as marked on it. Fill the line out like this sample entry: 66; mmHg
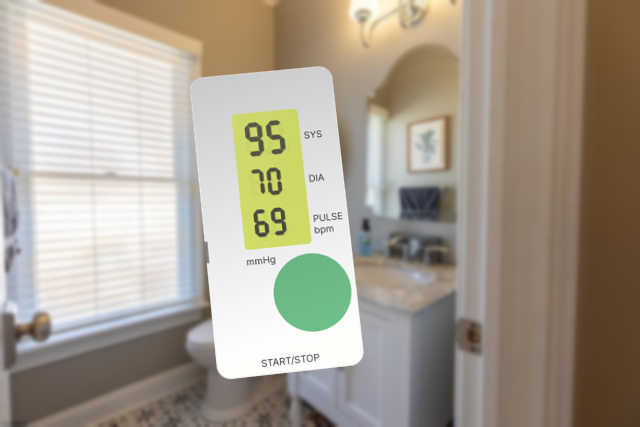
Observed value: 95; mmHg
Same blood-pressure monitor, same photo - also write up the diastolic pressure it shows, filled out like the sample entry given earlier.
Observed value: 70; mmHg
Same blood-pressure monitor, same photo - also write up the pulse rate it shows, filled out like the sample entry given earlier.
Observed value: 69; bpm
